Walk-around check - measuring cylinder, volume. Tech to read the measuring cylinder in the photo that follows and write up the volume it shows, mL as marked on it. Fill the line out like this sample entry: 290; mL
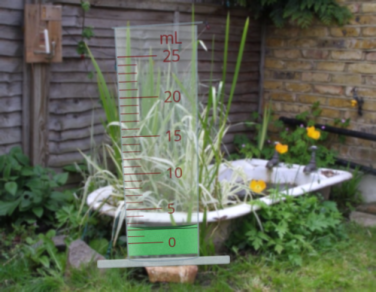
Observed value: 2; mL
